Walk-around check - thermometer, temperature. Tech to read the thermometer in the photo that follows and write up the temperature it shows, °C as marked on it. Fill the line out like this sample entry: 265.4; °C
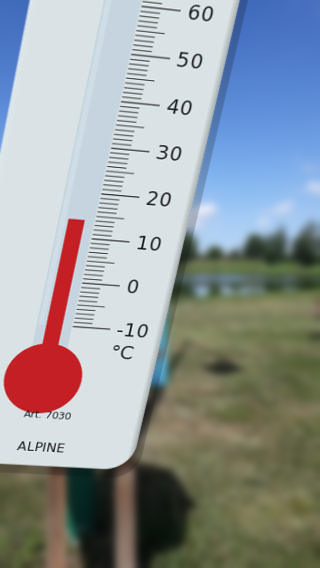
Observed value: 14; °C
